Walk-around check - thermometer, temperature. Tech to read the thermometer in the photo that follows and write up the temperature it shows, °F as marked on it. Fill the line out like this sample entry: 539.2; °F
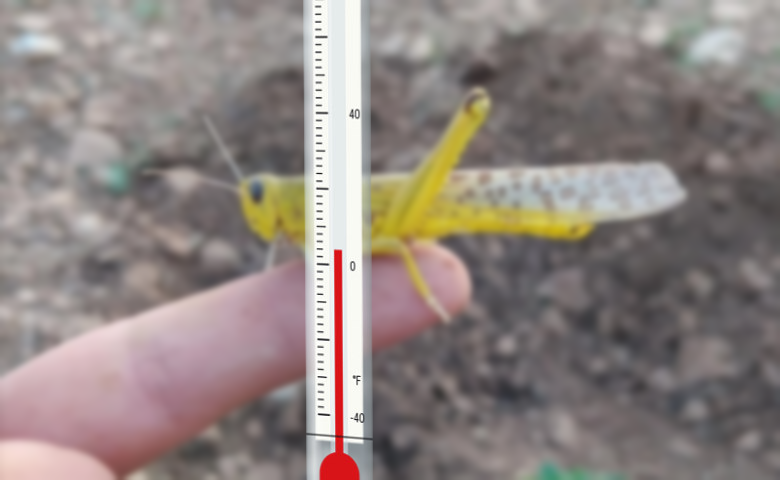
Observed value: 4; °F
